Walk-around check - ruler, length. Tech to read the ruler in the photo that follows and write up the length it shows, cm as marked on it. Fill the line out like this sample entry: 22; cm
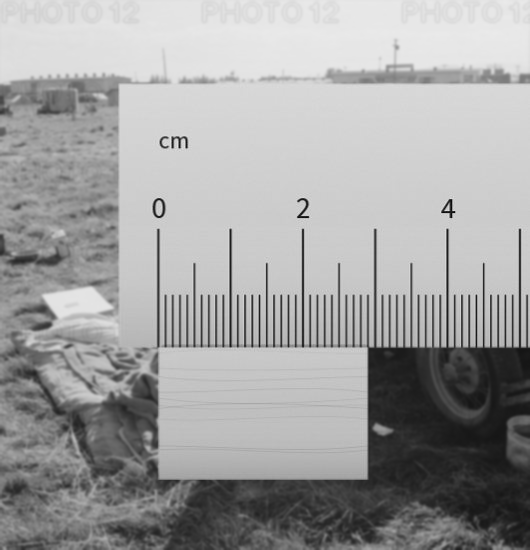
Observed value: 2.9; cm
